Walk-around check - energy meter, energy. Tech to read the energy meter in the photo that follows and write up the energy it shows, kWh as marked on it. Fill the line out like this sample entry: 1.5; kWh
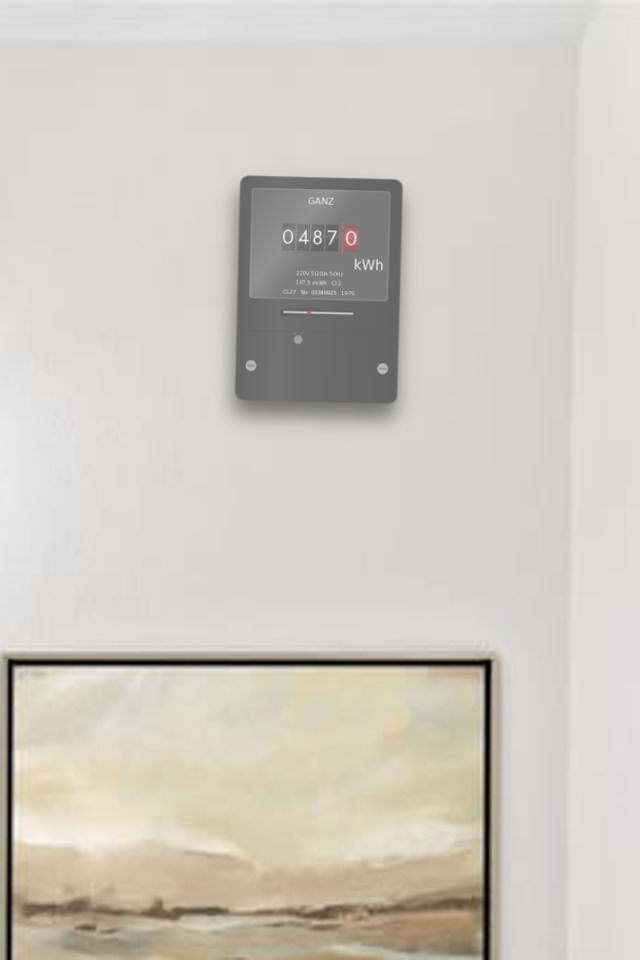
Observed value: 487.0; kWh
